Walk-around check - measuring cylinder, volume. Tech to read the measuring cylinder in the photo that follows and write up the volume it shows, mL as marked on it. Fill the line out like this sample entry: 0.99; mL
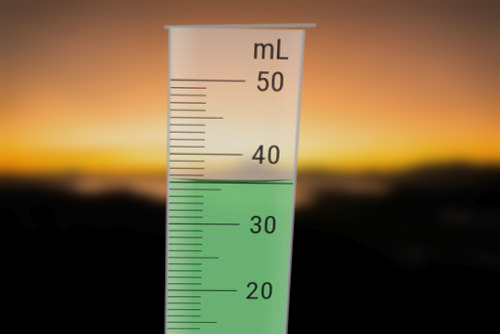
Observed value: 36; mL
